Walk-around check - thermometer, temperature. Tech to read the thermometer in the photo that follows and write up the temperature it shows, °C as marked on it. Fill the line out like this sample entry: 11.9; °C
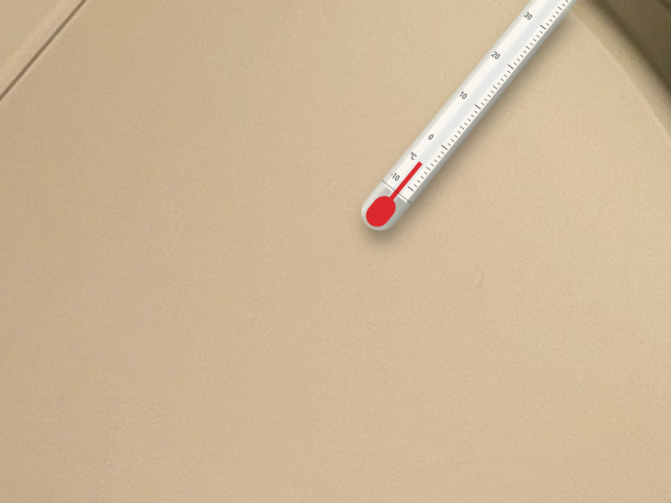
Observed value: -5; °C
